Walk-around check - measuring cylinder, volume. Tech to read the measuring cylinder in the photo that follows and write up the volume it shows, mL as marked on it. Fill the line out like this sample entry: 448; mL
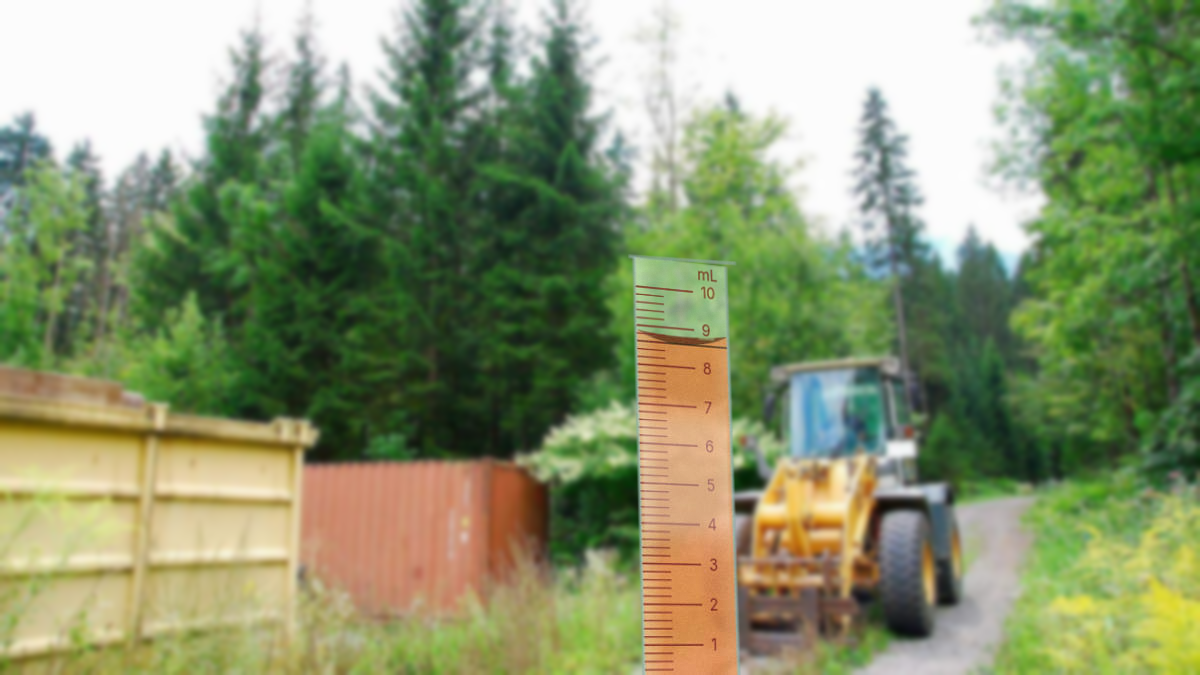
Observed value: 8.6; mL
